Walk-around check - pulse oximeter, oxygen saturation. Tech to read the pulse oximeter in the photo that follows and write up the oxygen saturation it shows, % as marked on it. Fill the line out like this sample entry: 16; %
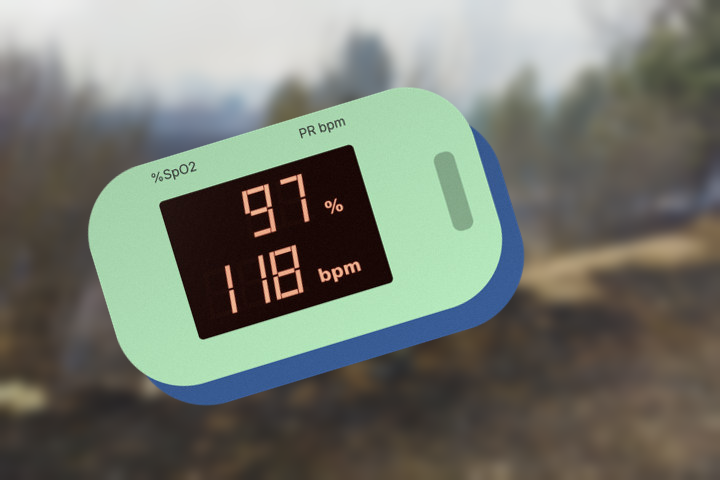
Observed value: 97; %
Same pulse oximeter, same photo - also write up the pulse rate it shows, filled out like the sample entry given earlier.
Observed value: 118; bpm
